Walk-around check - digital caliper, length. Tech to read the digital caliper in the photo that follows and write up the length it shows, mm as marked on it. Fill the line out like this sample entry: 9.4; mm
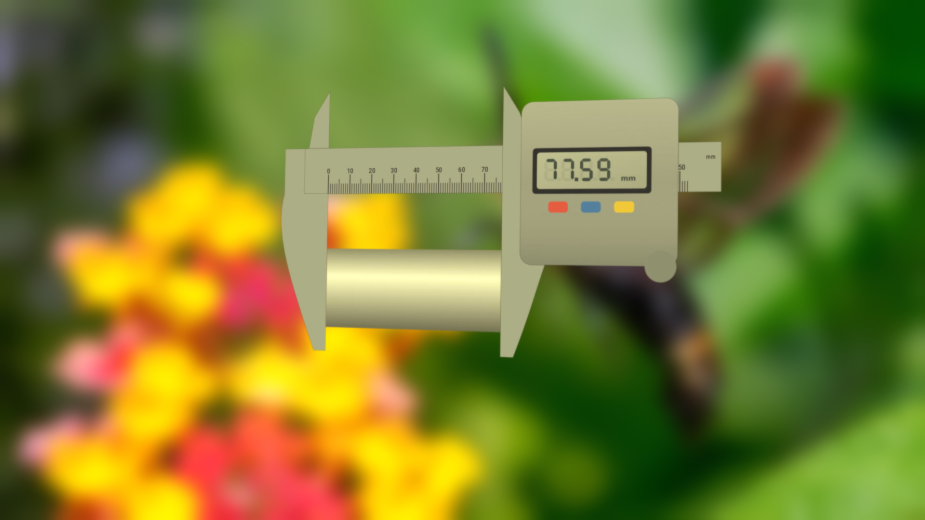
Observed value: 77.59; mm
